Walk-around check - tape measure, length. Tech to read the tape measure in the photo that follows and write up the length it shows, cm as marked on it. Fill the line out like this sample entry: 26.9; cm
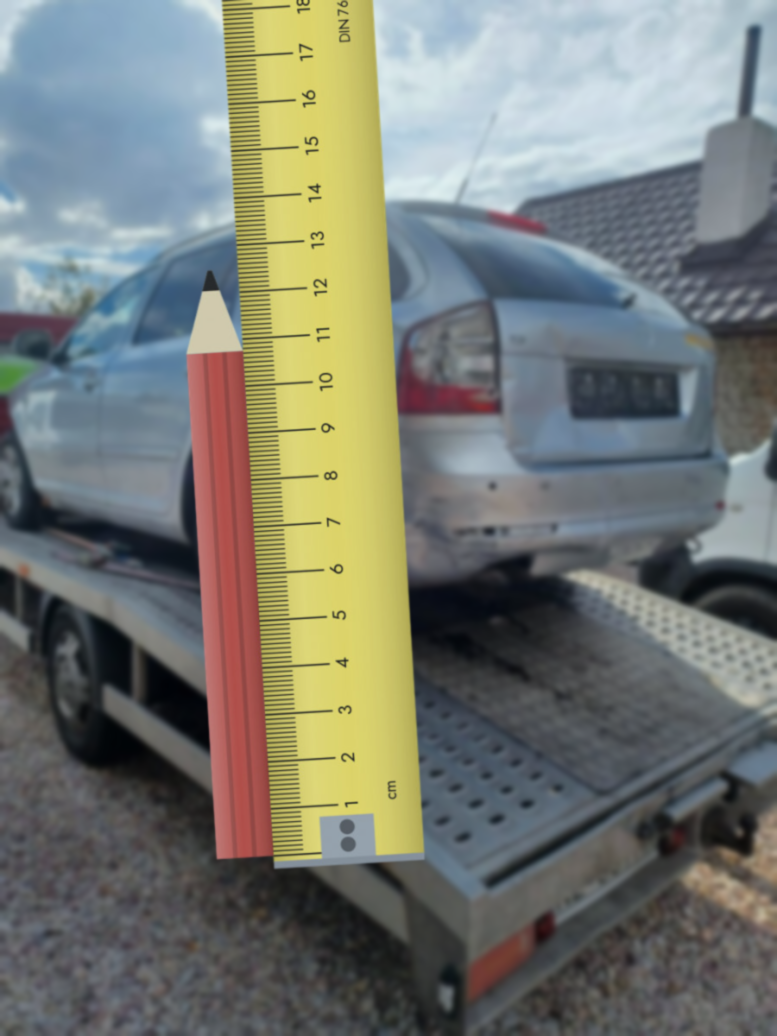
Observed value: 12.5; cm
